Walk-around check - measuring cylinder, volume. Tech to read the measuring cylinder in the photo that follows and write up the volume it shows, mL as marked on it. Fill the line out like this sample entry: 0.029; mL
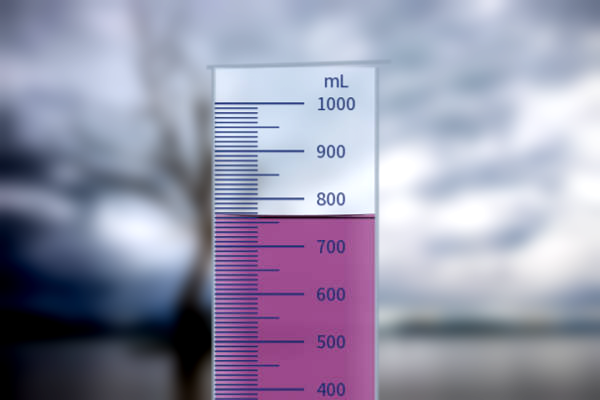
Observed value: 760; mL
